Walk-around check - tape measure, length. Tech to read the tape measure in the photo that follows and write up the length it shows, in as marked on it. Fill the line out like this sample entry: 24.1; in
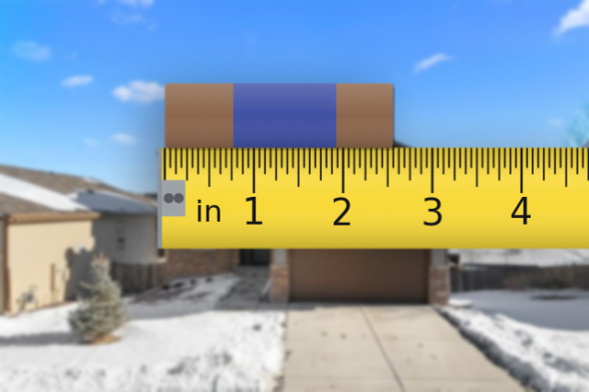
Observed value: 2.5625; in
